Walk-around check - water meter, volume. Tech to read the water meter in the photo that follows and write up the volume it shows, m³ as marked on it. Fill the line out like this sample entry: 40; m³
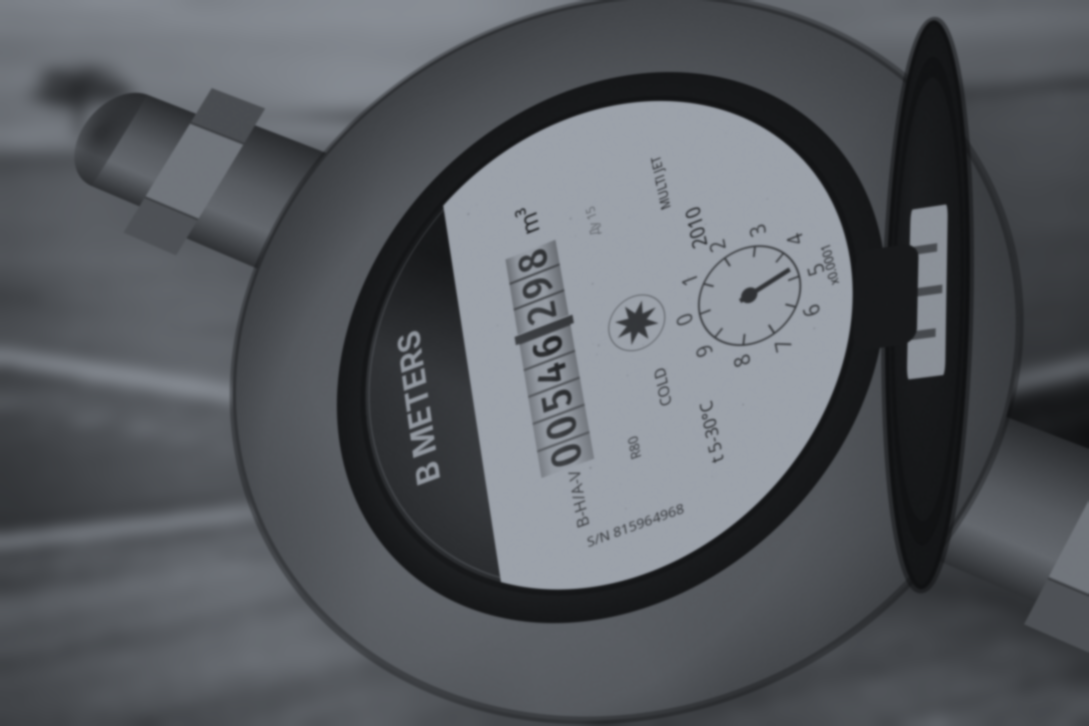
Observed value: 546.2984; m³
